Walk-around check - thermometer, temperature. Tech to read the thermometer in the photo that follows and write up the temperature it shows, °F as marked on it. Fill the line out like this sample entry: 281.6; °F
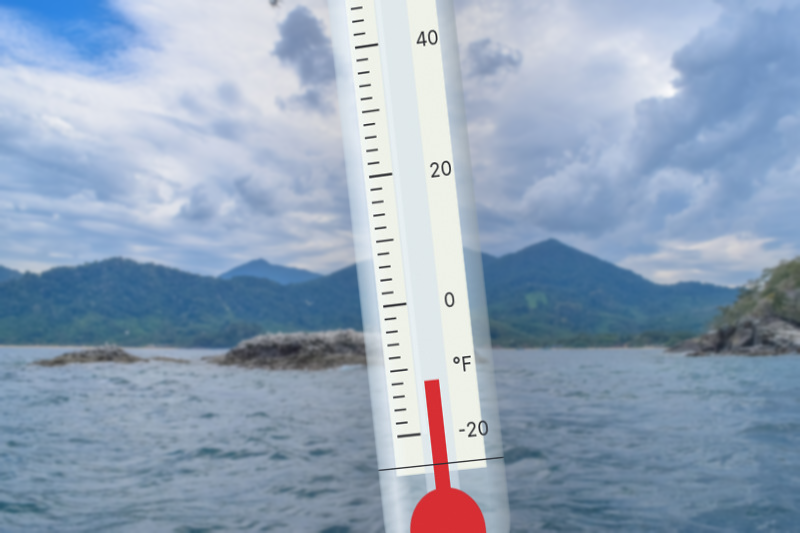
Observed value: -12; °F
